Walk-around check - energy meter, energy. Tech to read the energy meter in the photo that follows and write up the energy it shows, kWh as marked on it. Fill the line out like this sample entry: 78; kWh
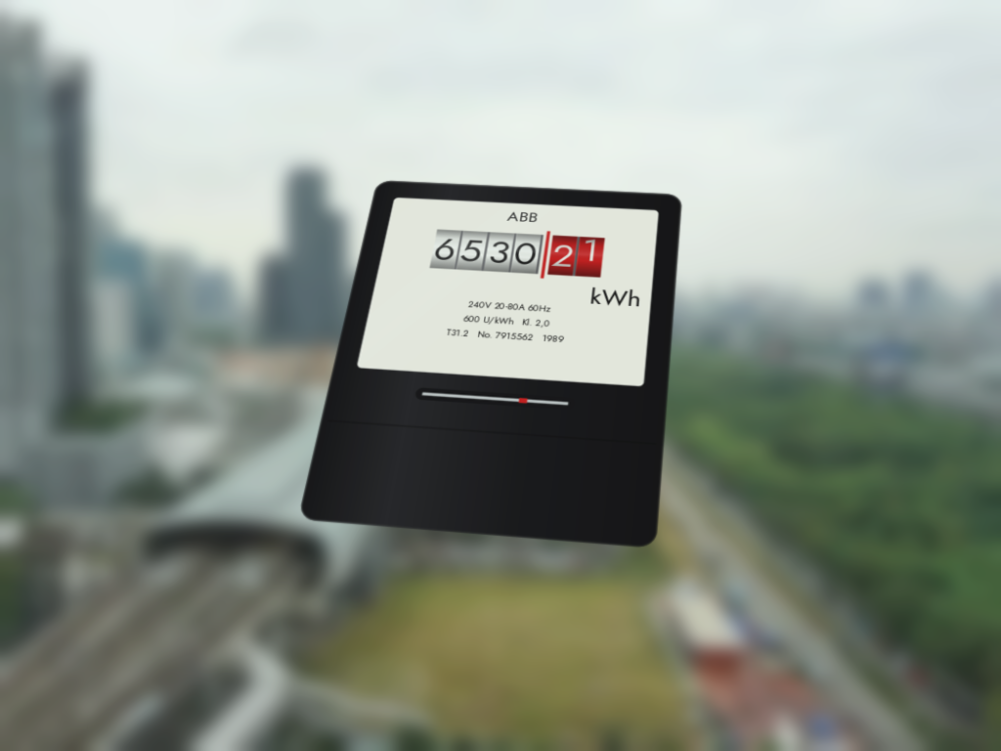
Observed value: 6530.21; kWh
